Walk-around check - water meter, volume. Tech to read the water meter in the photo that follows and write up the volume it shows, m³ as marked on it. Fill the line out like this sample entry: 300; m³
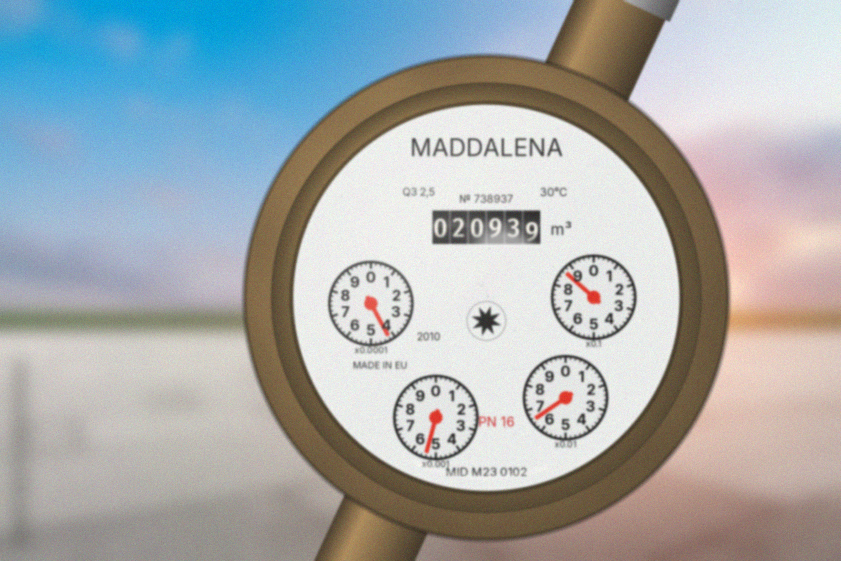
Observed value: 20938.8654; m³
